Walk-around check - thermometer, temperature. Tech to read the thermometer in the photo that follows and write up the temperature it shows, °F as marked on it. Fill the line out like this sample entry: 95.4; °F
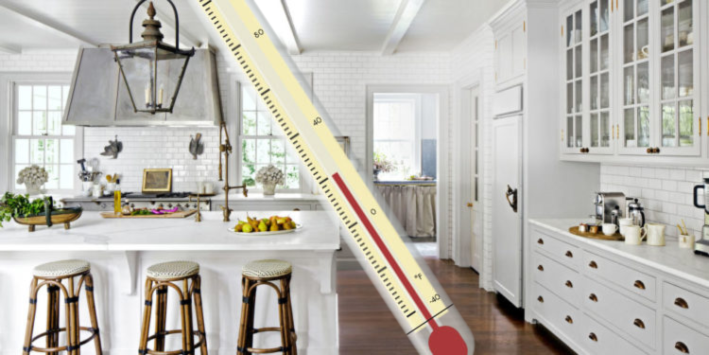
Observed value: 20; °F
